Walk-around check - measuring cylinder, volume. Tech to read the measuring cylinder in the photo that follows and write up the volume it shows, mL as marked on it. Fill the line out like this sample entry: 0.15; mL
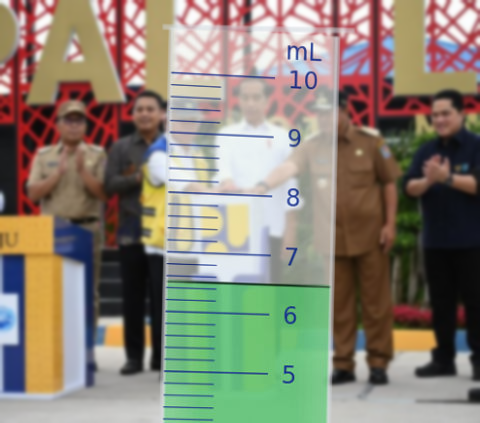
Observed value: 6.5; mL
